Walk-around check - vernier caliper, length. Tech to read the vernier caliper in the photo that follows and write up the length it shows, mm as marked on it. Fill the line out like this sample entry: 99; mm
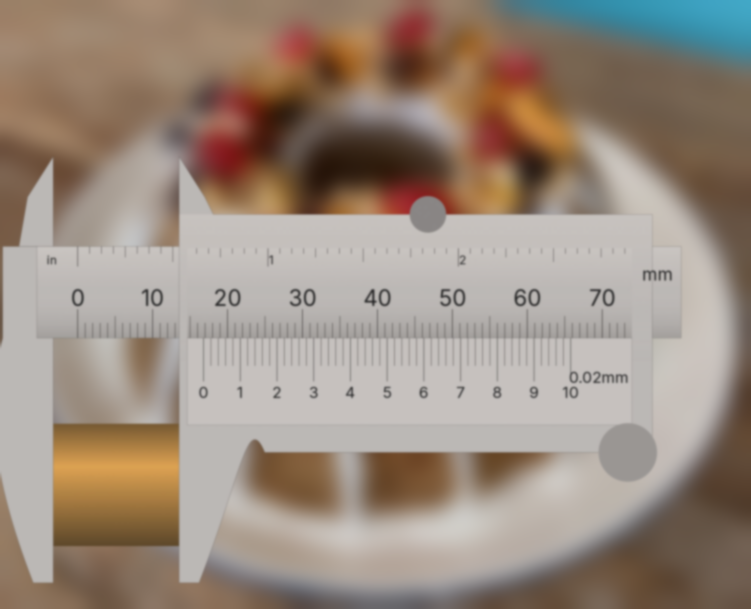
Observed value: 16.8; mm
